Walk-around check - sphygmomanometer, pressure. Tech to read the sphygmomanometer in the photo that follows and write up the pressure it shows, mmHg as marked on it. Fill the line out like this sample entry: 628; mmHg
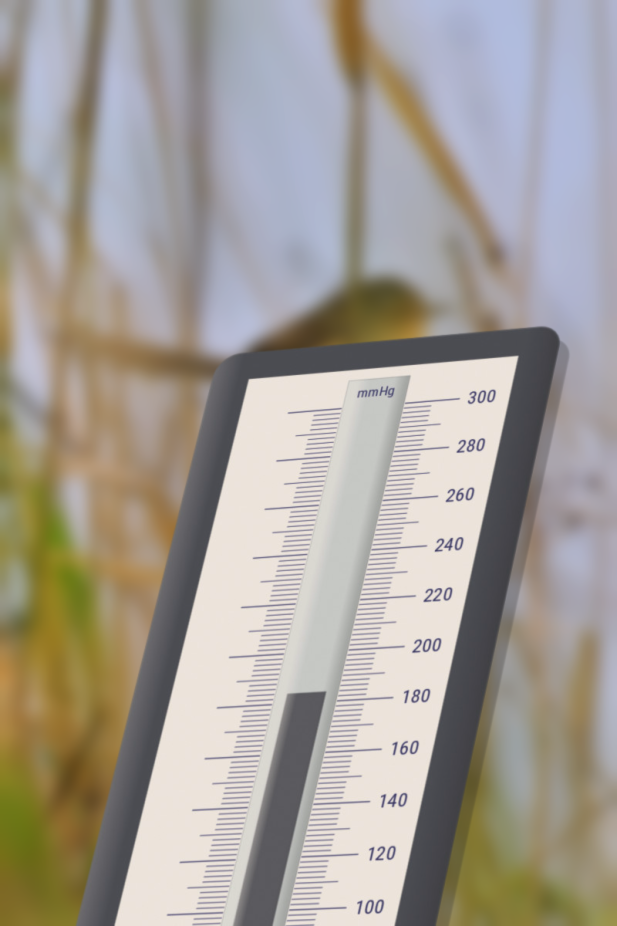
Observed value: 184; mmHg
